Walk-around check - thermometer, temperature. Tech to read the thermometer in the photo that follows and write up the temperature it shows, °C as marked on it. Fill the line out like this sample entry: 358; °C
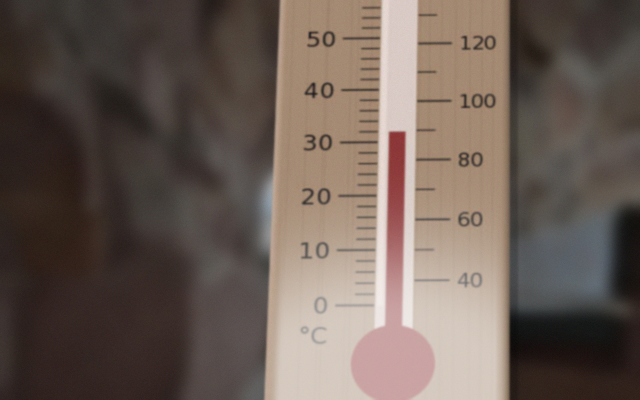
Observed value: 32; °C
